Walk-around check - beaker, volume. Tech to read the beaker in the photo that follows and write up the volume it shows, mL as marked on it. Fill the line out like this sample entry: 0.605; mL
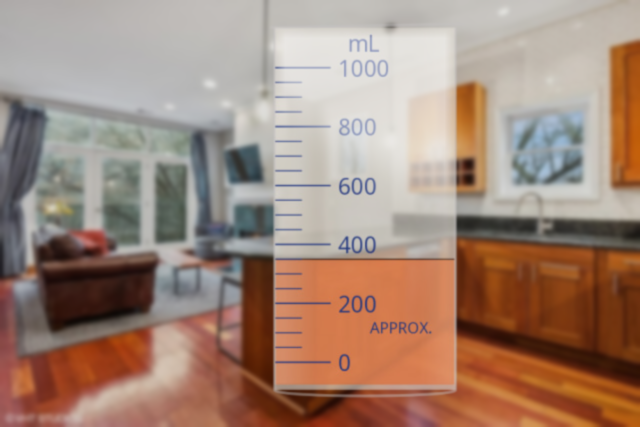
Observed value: 350; mL
